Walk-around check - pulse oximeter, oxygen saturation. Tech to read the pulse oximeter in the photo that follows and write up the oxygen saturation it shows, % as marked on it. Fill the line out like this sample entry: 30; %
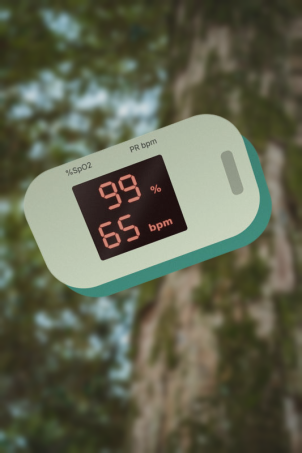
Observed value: 99; %
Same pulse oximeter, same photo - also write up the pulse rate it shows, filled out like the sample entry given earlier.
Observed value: 65; bpm
